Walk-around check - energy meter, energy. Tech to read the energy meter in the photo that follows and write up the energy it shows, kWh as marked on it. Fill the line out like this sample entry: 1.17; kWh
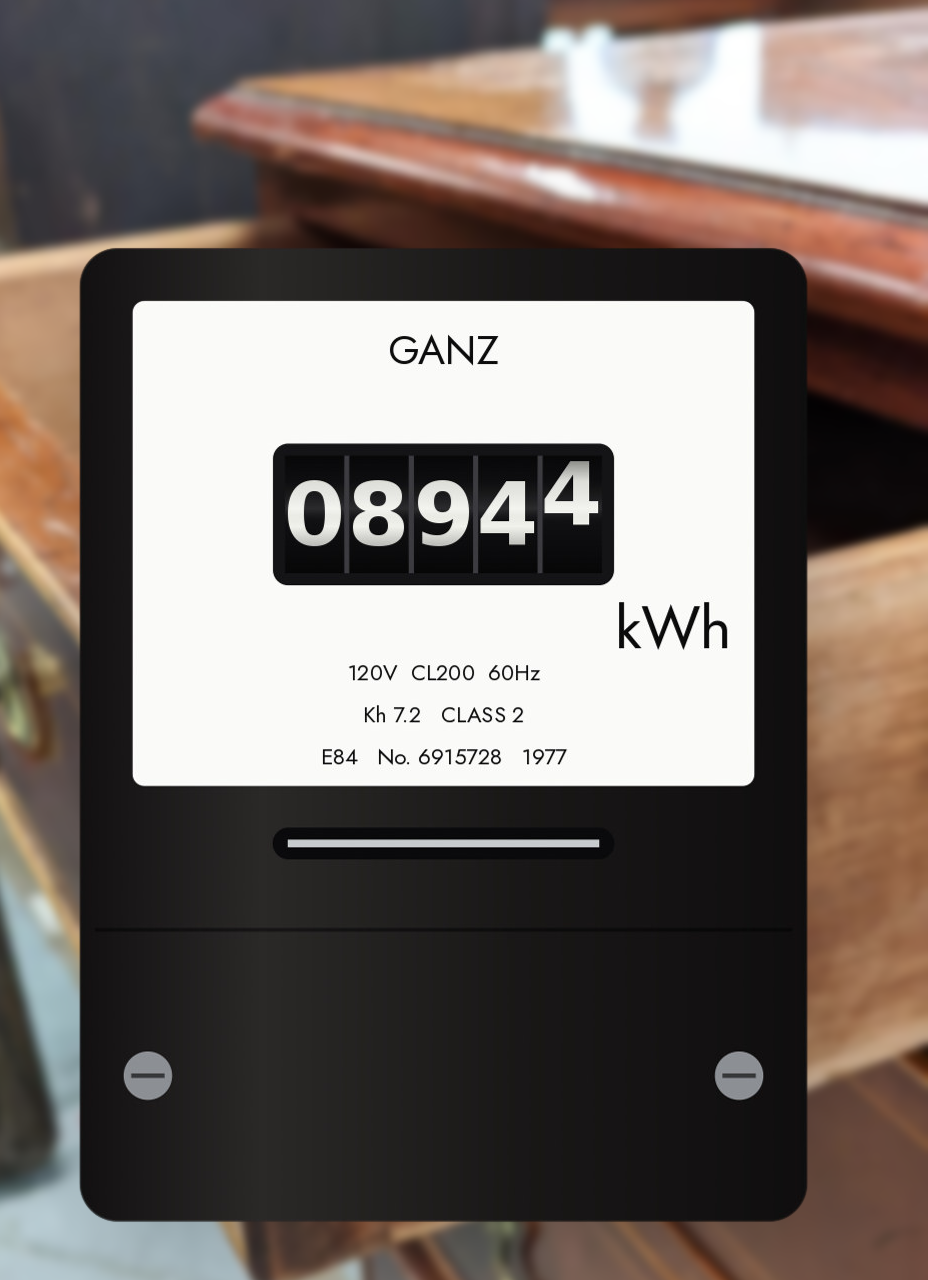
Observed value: 8944; kWh
